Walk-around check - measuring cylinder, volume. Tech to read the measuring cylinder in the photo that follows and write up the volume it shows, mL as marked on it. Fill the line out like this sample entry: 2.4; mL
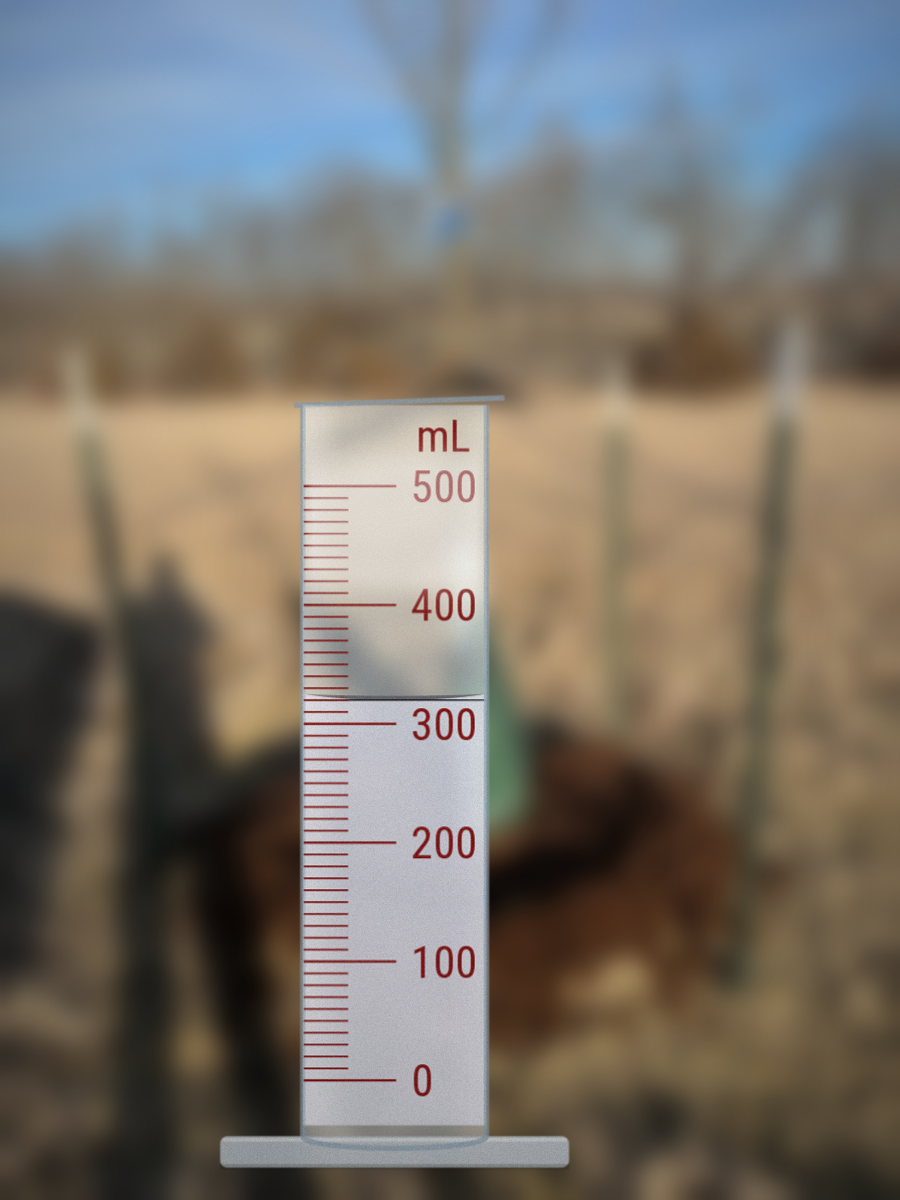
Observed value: 320; mL
